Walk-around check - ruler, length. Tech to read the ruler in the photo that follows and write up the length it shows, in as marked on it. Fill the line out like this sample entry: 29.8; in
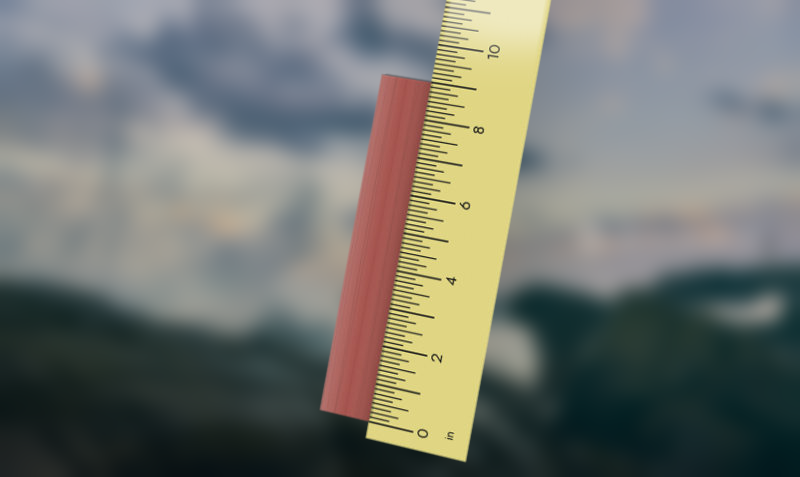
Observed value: 9; in
